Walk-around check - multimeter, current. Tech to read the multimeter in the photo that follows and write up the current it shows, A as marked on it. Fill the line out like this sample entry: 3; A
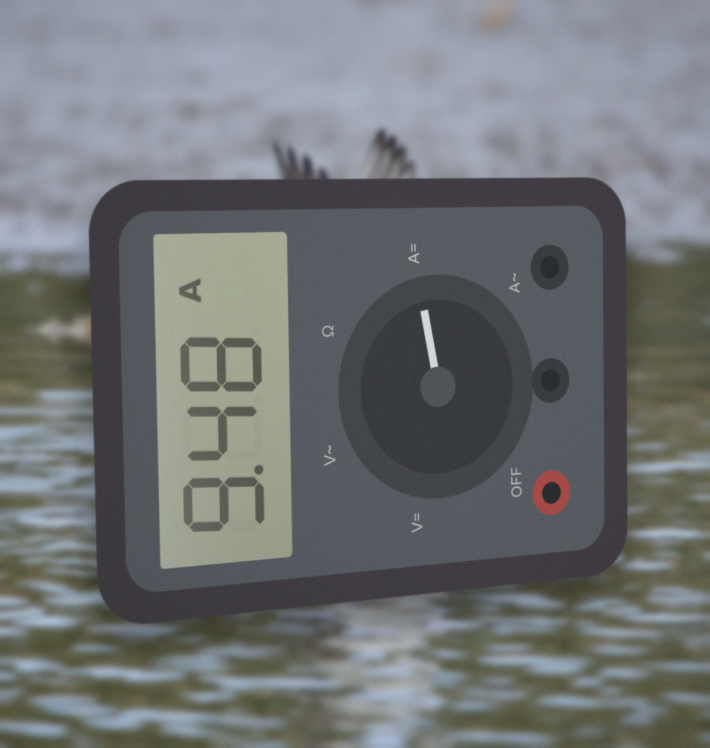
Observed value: 9.48; A
